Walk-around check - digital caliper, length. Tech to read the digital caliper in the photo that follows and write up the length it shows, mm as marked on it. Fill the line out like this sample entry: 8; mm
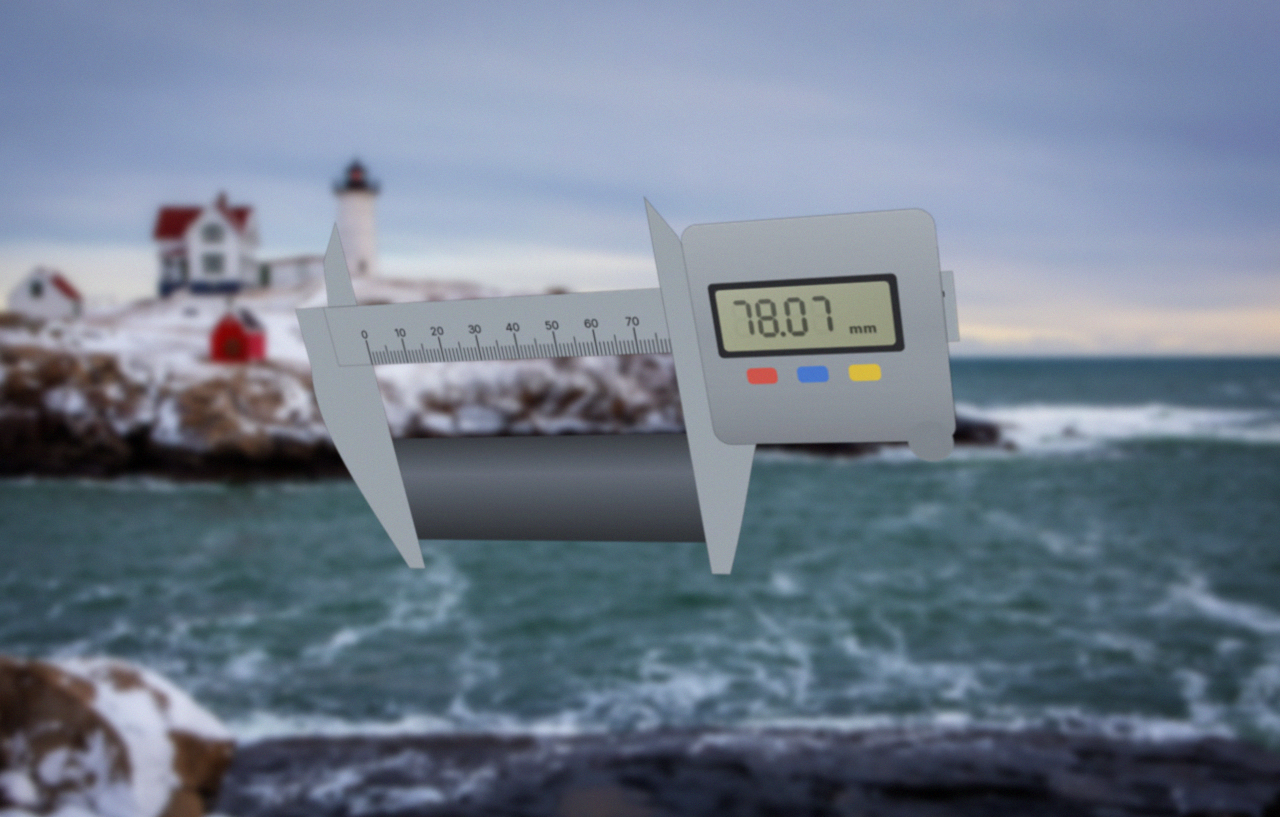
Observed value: 78.07; mm
